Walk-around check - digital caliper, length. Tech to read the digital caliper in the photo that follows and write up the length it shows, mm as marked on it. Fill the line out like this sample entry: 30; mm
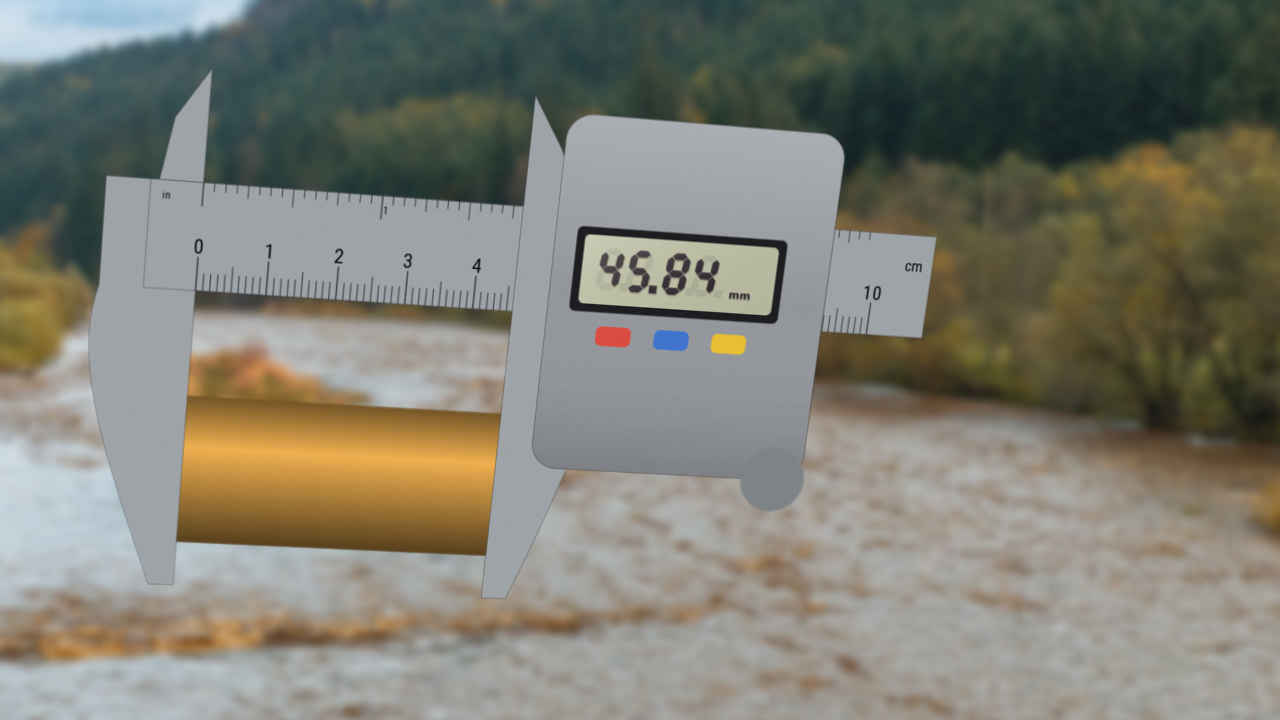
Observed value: 45.84; mm
